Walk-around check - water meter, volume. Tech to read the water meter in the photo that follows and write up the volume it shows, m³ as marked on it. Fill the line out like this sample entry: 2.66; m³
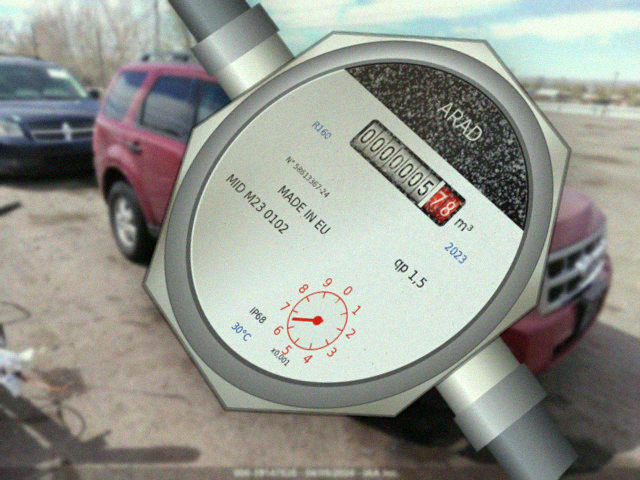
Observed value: 5.786; m³
